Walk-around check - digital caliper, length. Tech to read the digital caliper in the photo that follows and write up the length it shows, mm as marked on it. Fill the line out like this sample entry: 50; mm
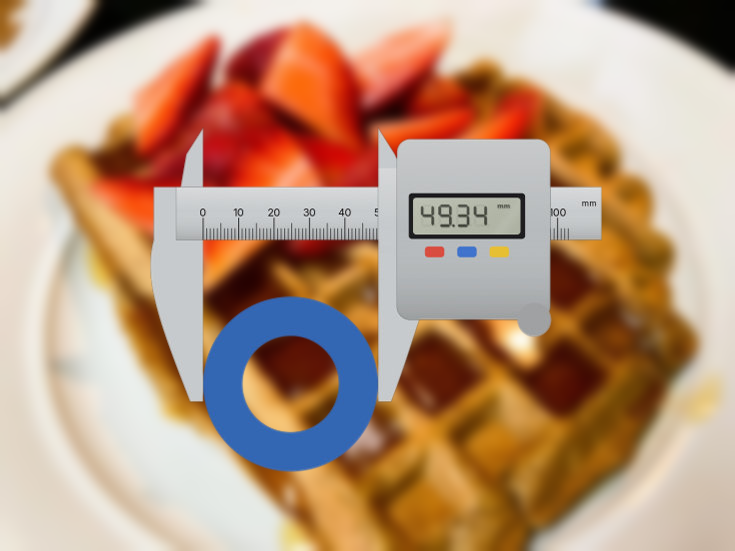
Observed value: 49.34; mm
